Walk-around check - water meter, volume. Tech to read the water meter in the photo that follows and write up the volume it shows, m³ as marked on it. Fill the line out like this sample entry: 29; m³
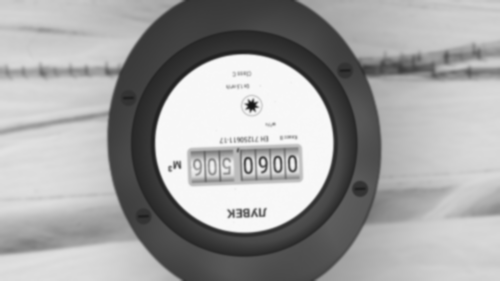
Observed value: 60.506; m³
